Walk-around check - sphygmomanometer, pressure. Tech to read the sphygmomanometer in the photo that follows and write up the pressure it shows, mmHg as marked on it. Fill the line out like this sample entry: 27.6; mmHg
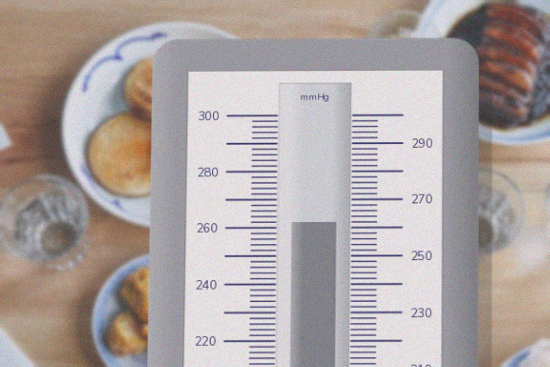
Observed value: 262; mmHg
